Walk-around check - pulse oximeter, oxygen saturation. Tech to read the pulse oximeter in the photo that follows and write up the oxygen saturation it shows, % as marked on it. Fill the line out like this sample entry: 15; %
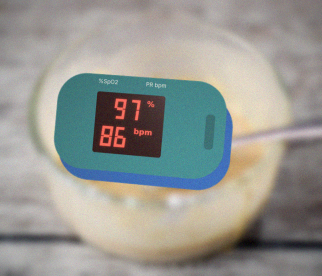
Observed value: 97; %
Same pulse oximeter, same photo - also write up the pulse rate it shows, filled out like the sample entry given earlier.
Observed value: 86; bpm
